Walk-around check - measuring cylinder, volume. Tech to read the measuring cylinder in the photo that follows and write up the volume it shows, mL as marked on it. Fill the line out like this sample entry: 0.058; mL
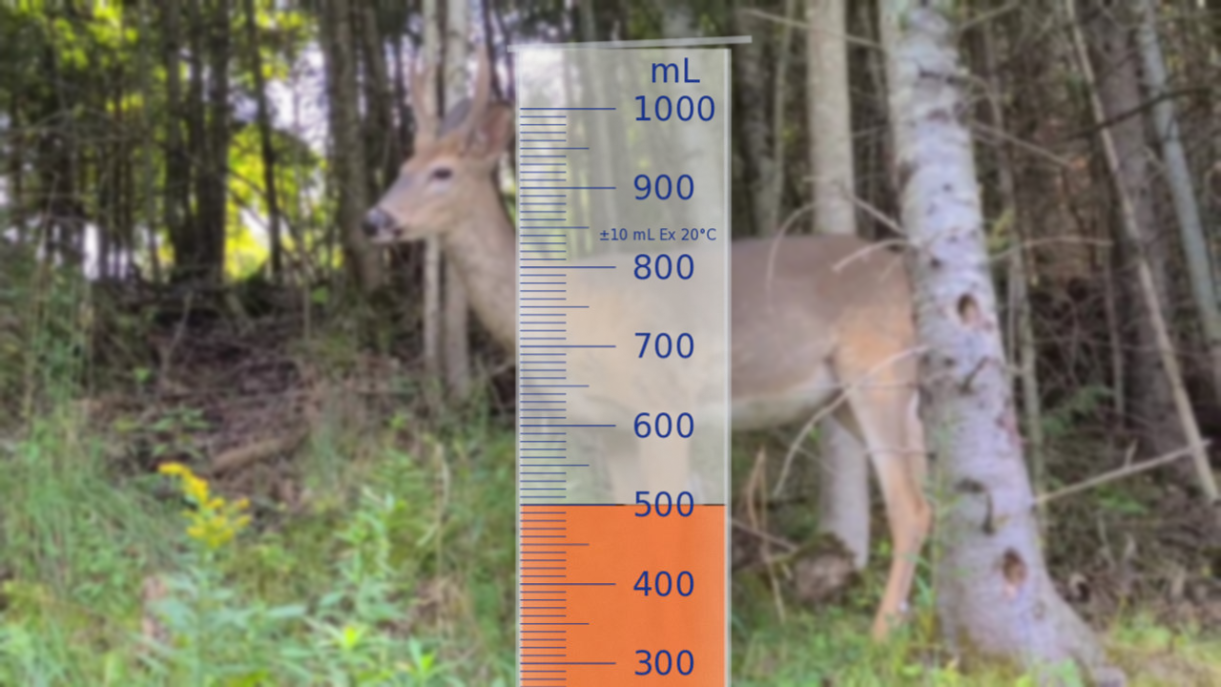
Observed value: 500; mL
